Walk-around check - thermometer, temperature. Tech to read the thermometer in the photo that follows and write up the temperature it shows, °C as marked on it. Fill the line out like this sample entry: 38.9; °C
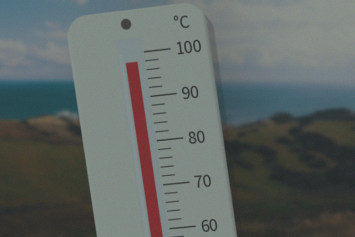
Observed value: 98; °C
